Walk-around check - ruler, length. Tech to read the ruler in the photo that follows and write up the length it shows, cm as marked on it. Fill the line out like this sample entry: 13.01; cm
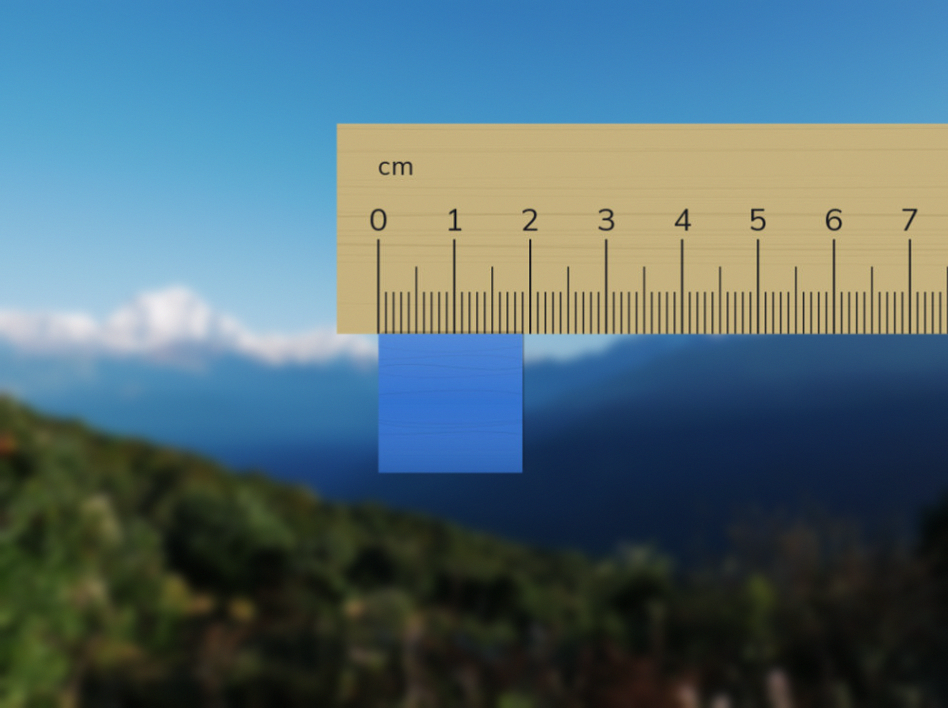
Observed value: 1.9; cm
